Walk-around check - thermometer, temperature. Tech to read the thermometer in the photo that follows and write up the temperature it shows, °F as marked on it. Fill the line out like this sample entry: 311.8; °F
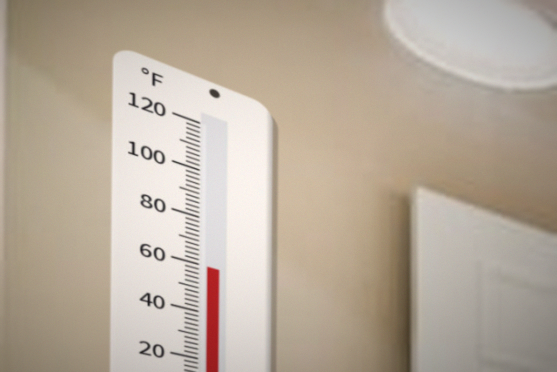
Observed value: 60; °F
